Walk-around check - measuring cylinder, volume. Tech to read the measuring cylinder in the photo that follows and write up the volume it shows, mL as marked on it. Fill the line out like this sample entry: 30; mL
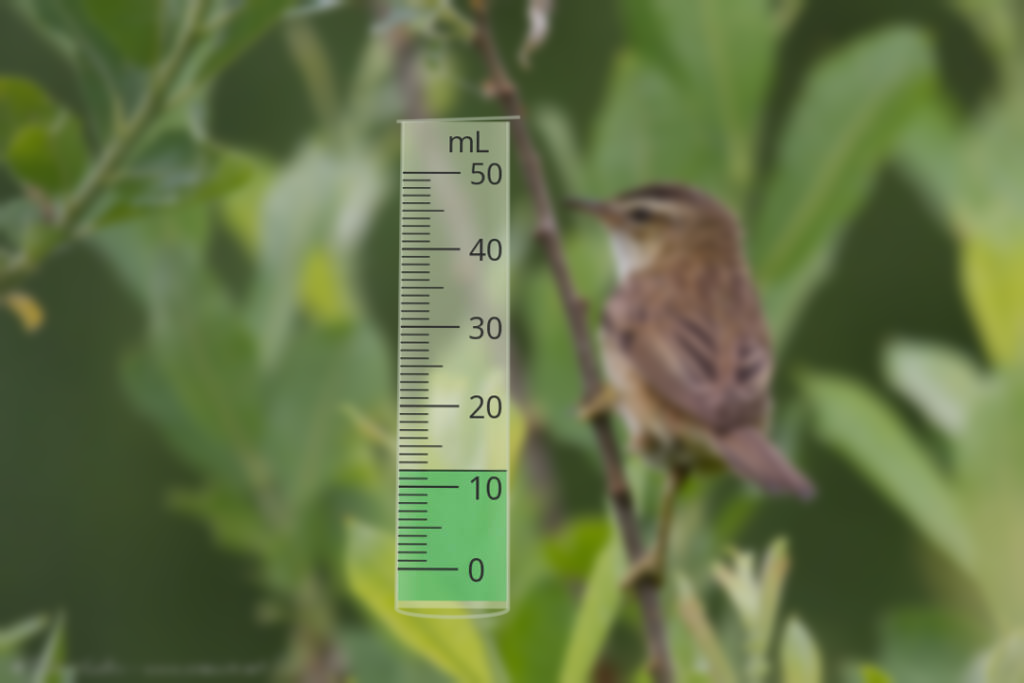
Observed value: 12; mL
